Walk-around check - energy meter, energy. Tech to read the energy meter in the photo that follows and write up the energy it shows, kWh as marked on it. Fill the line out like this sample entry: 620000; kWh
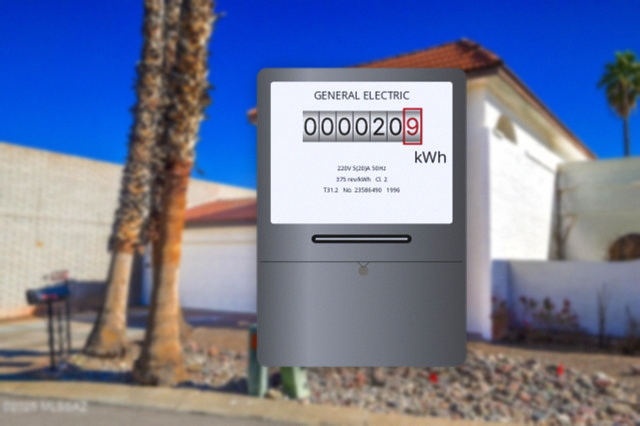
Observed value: 20.9; kWh
